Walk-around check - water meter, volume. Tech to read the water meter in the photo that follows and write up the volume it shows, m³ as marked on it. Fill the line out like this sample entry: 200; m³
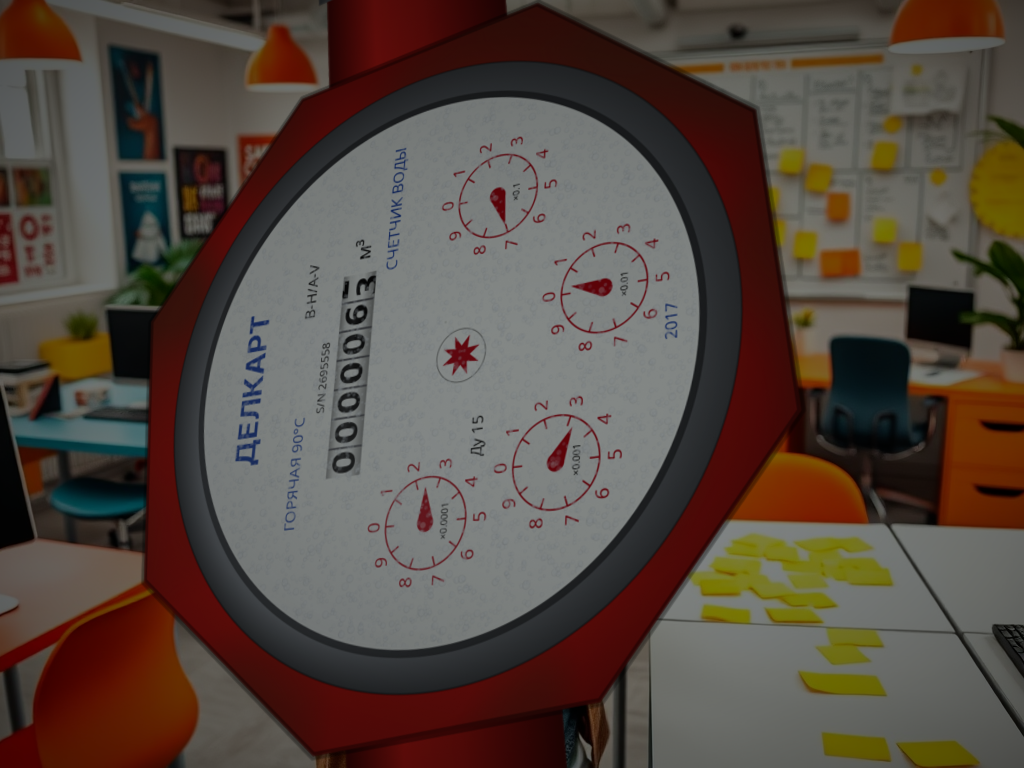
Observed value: 62.7032; m³
